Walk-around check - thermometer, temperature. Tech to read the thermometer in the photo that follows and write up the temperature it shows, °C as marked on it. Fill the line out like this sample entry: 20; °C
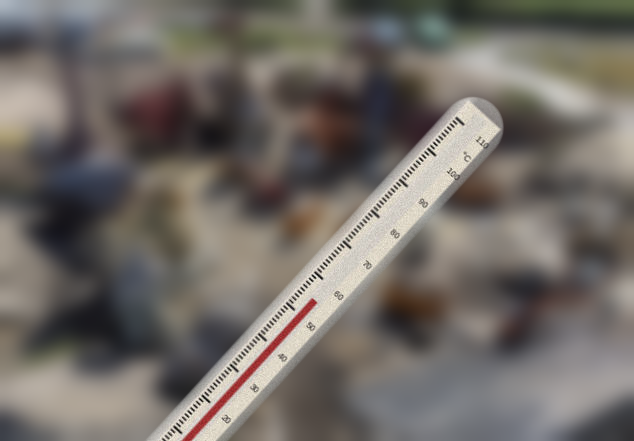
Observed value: 55; °C
